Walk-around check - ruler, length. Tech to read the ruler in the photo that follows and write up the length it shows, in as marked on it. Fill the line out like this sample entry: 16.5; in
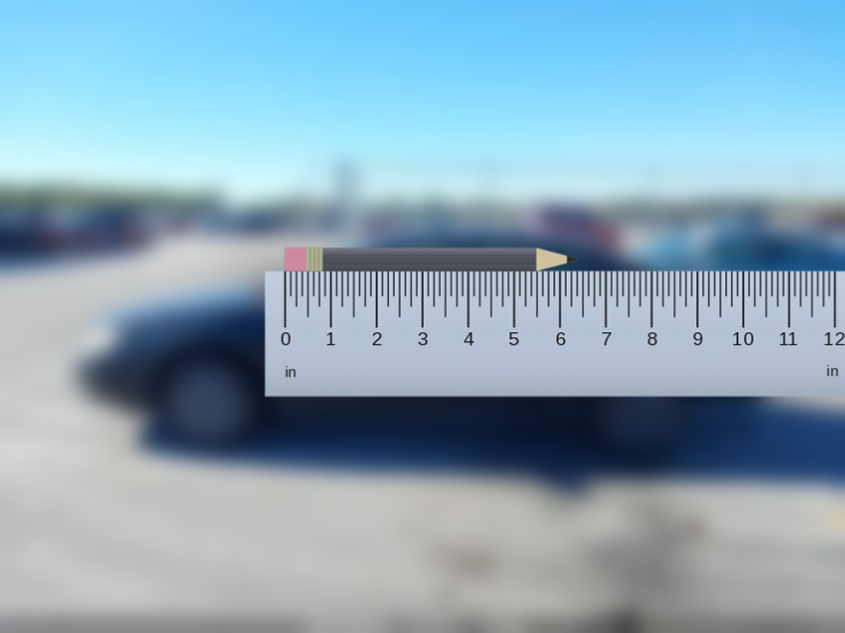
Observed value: 6.375; in
